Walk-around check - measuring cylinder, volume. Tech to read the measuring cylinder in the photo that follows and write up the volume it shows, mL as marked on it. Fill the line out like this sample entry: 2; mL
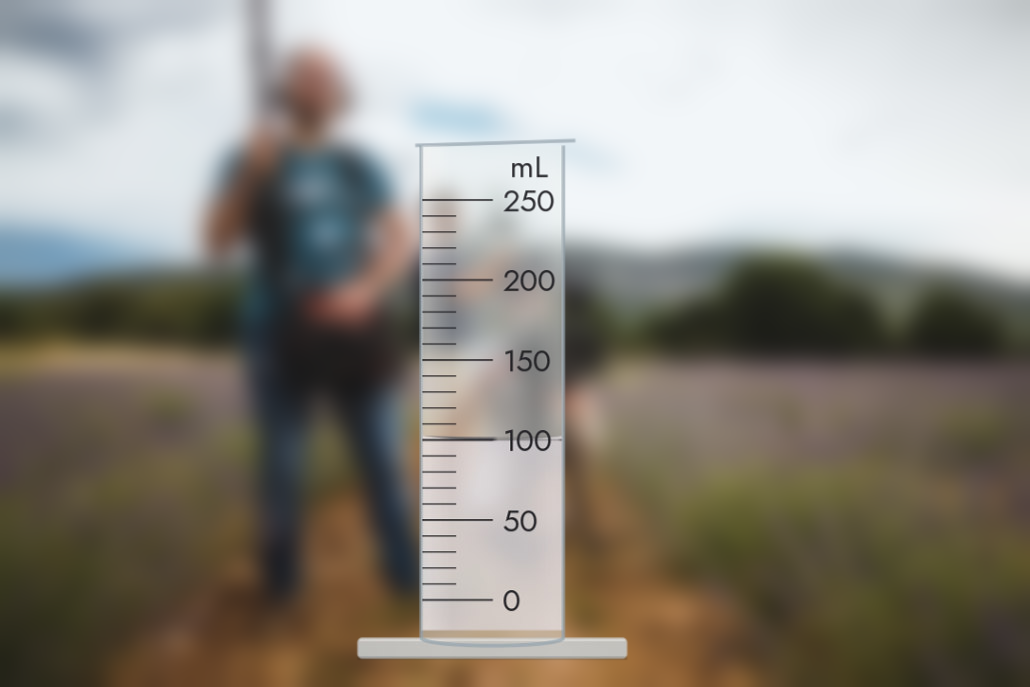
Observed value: 100; mL
